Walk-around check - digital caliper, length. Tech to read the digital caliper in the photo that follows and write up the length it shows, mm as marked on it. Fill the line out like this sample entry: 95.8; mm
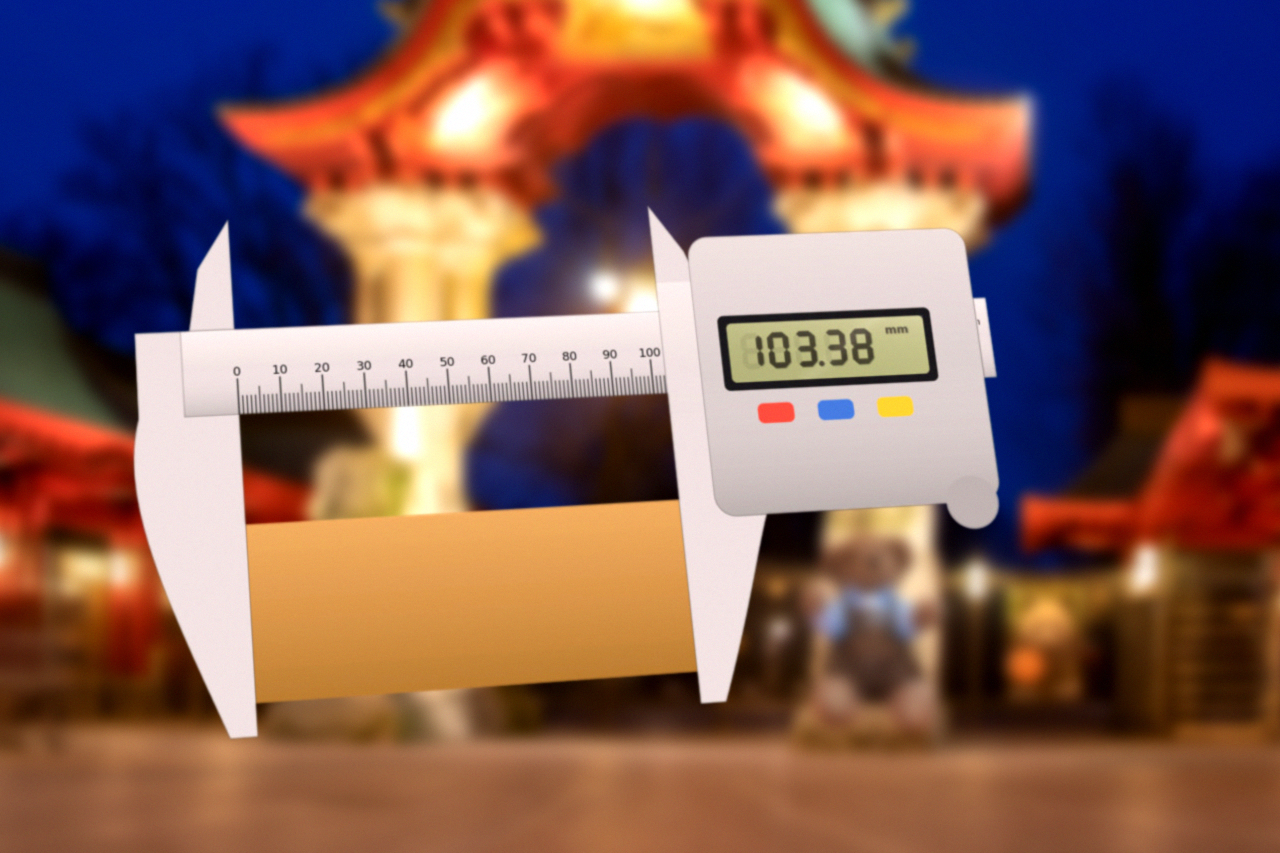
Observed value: 103.38; mm
